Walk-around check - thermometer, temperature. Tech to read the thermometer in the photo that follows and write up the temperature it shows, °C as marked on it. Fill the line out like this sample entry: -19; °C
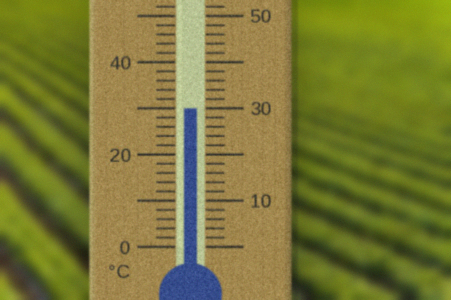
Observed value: 30; °C
